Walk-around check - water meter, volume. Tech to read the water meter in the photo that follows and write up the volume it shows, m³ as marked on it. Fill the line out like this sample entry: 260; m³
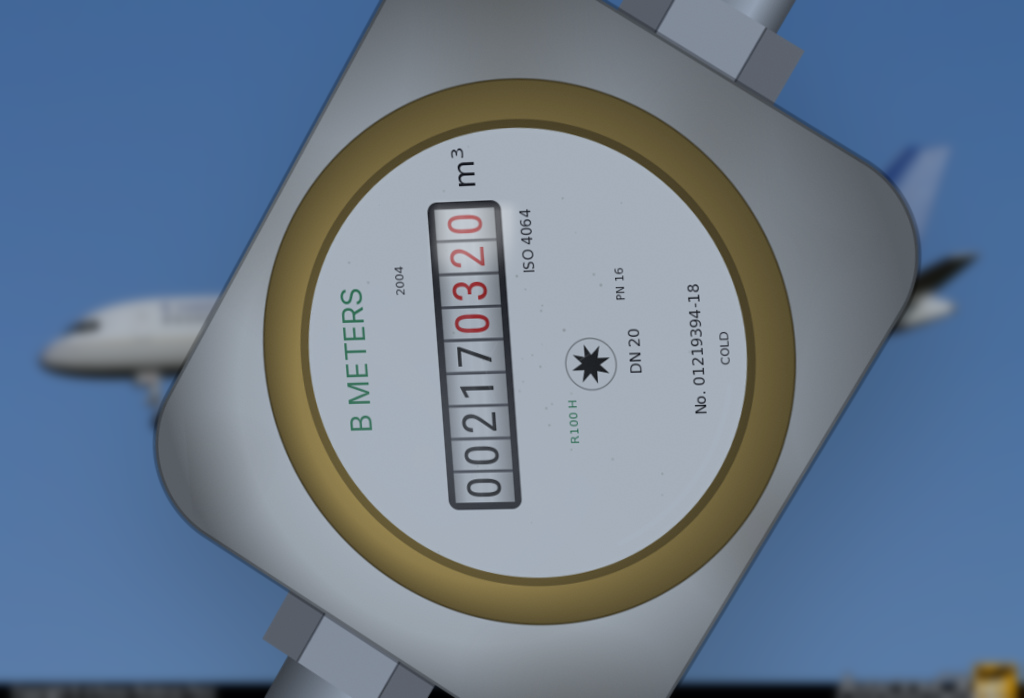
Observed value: 217.0320; m³
